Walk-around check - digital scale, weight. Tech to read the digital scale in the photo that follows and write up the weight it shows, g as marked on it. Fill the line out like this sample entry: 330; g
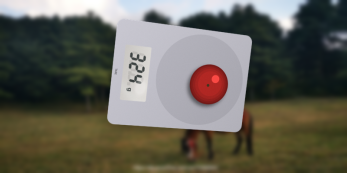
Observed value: 324; g
